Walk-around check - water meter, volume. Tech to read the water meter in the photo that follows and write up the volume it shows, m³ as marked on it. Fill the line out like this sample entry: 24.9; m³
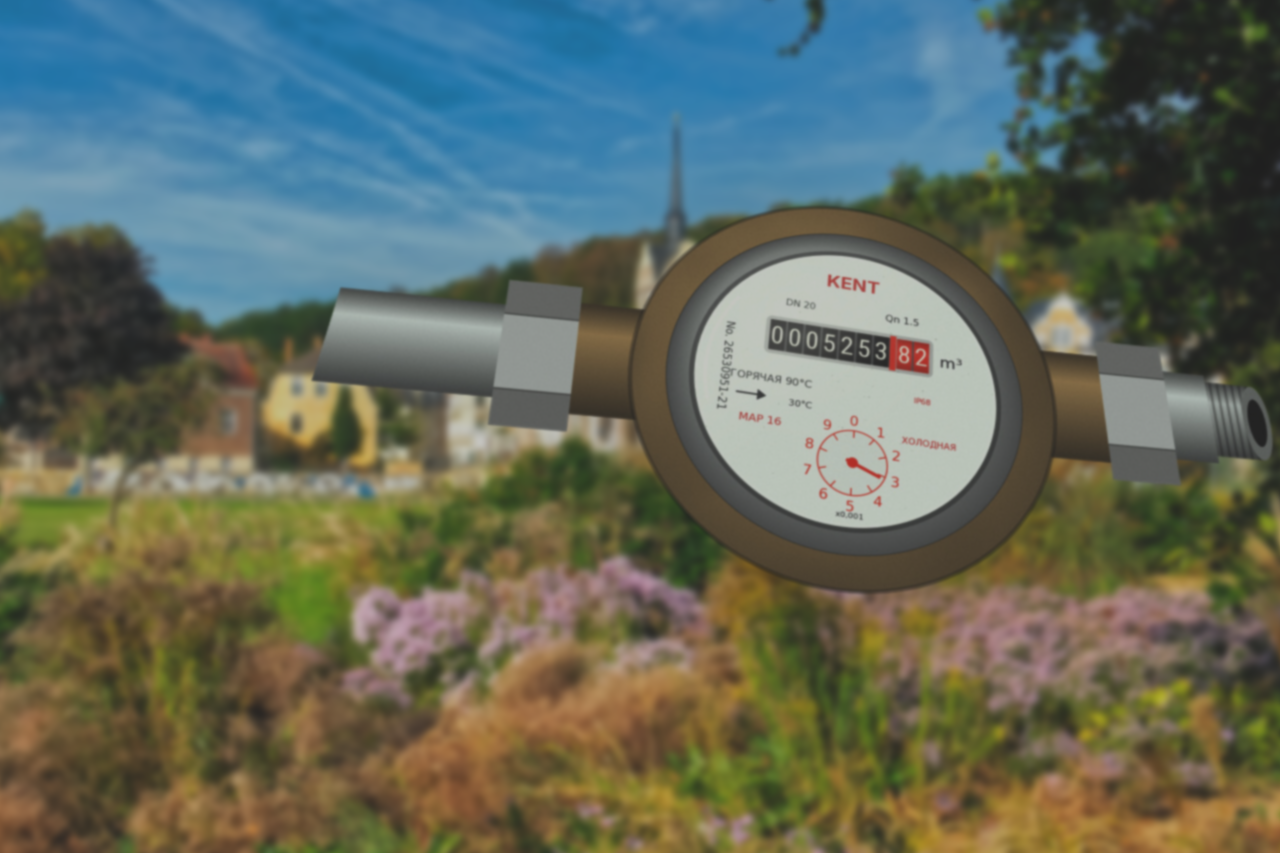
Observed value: 5253.823; m³
